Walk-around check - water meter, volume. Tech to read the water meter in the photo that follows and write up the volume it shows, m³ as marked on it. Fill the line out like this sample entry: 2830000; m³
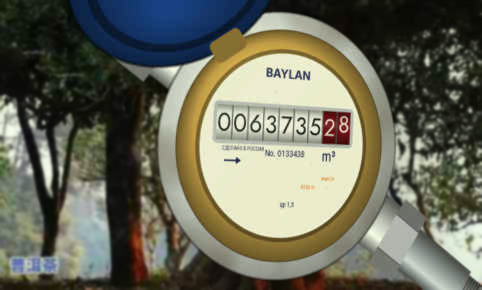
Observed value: 63735.28; m³
